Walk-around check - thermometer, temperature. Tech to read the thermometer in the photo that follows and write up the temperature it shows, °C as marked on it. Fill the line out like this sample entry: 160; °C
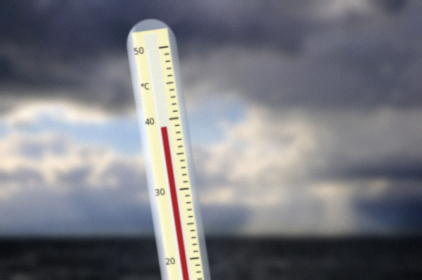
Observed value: 39; °C
